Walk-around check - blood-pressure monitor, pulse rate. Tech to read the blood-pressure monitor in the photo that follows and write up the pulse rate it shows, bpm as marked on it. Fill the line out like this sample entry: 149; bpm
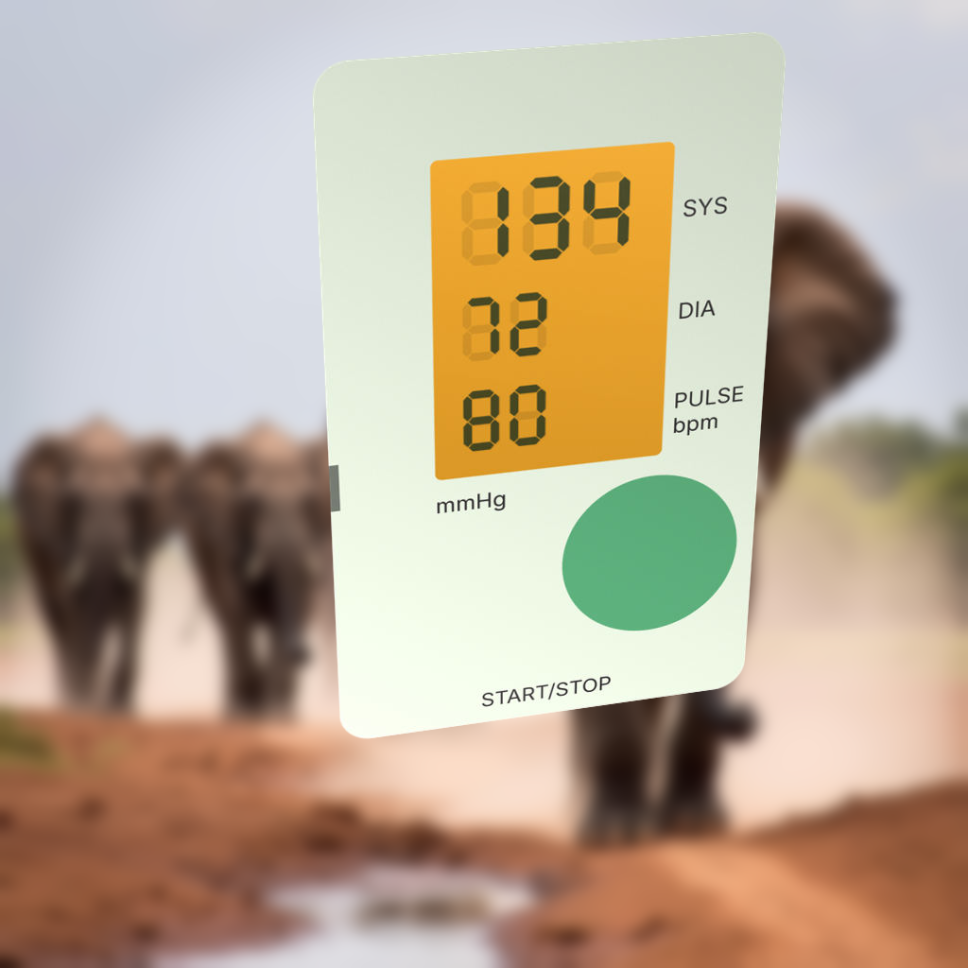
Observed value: 80; bpm
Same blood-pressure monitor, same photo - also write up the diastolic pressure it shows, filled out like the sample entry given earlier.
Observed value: 72; mmHg
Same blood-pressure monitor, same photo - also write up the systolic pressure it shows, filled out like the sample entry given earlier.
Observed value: 134; mmHg
